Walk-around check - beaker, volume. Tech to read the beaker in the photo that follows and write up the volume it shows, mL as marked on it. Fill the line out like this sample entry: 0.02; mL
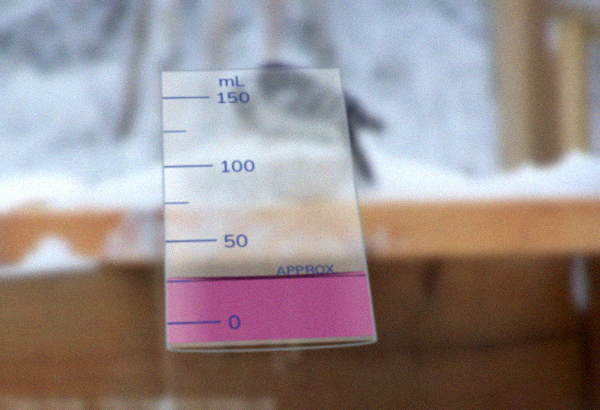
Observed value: 25; mL
